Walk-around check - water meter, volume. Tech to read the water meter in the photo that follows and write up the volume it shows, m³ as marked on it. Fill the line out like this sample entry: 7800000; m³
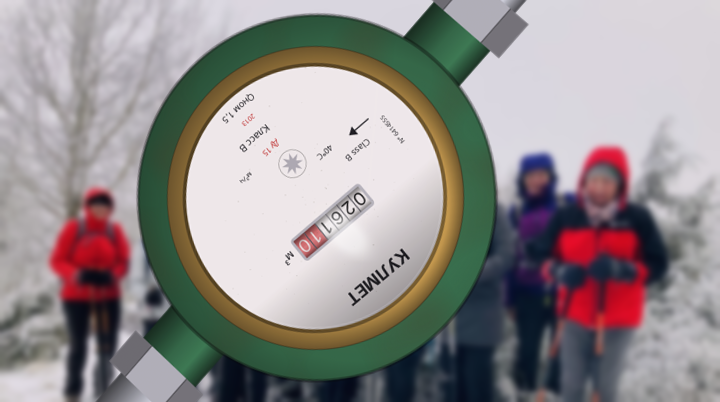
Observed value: 261.10; m³
